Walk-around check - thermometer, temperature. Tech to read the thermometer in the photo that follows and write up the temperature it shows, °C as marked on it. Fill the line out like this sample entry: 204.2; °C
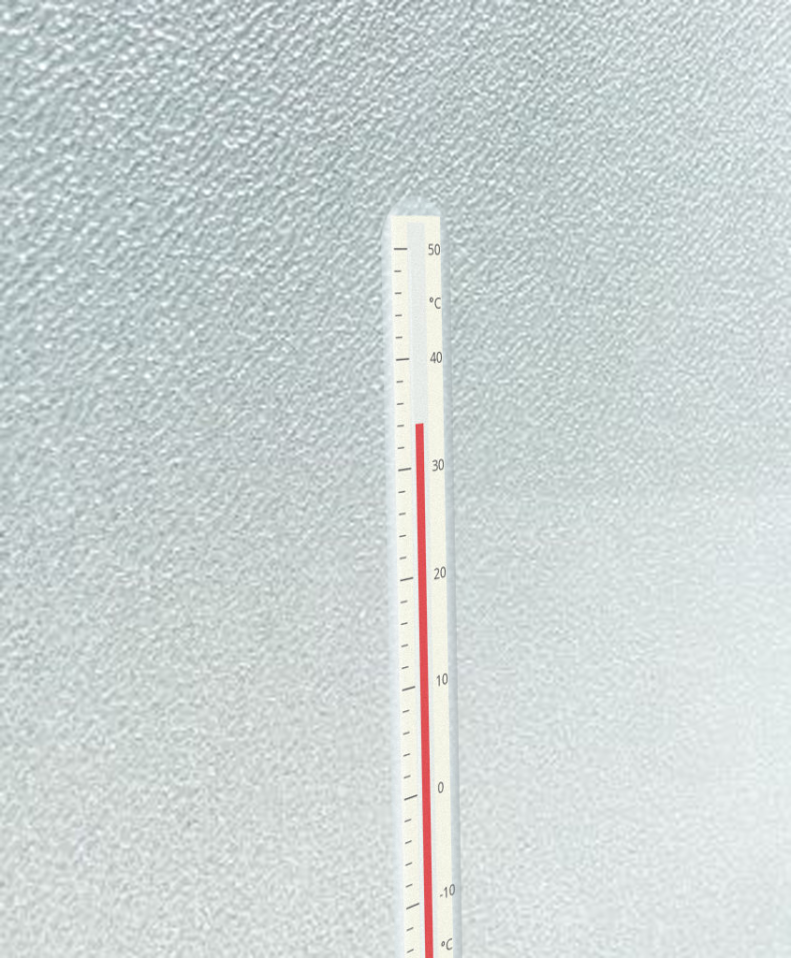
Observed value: 34; °C
